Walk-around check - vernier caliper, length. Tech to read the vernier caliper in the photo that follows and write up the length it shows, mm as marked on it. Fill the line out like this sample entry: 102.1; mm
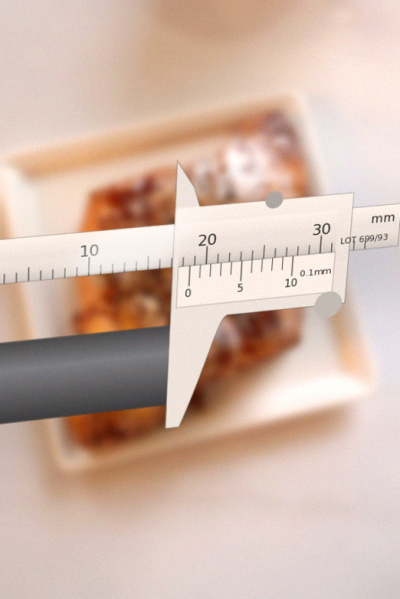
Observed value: 18.6; mm
